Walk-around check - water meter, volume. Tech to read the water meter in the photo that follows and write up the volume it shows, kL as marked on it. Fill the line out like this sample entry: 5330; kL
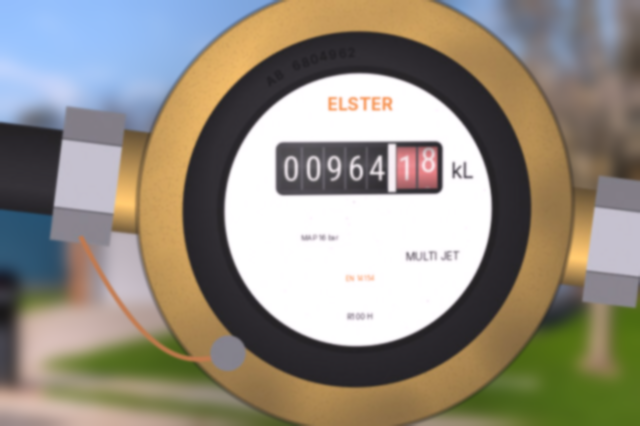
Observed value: 964.18; kL
